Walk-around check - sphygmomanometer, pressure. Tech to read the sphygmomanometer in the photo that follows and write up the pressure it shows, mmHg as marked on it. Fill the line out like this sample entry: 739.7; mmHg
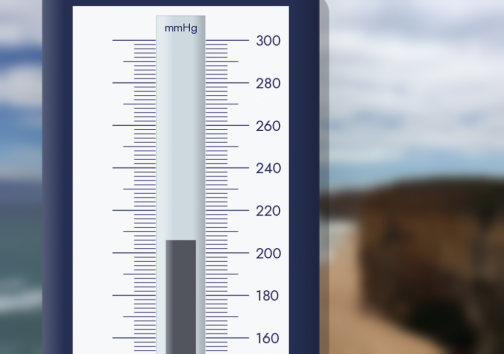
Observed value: 206; mmHg
